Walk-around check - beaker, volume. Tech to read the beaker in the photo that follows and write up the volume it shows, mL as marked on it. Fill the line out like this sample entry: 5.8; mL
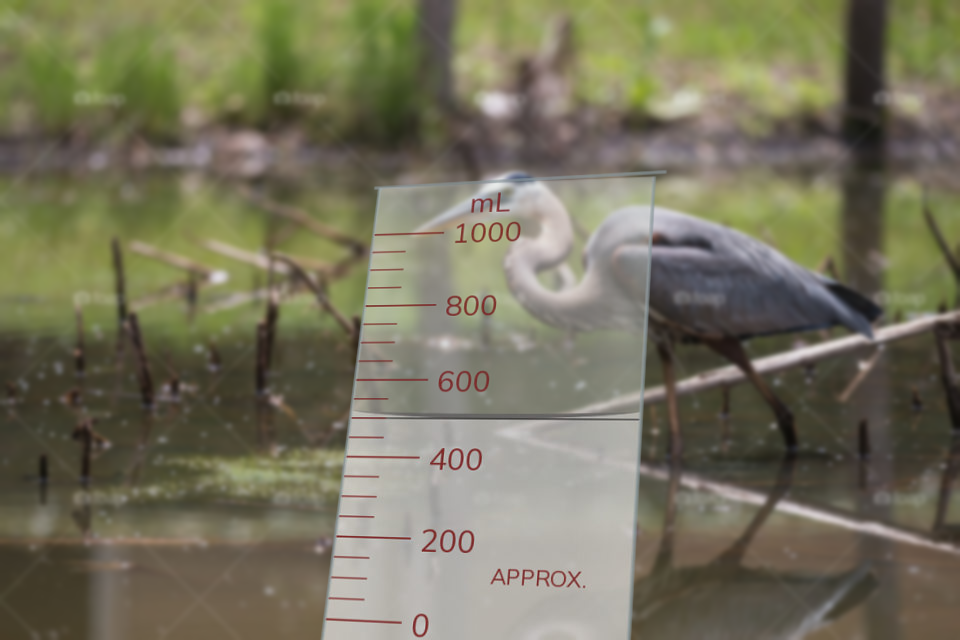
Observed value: 500; mL
